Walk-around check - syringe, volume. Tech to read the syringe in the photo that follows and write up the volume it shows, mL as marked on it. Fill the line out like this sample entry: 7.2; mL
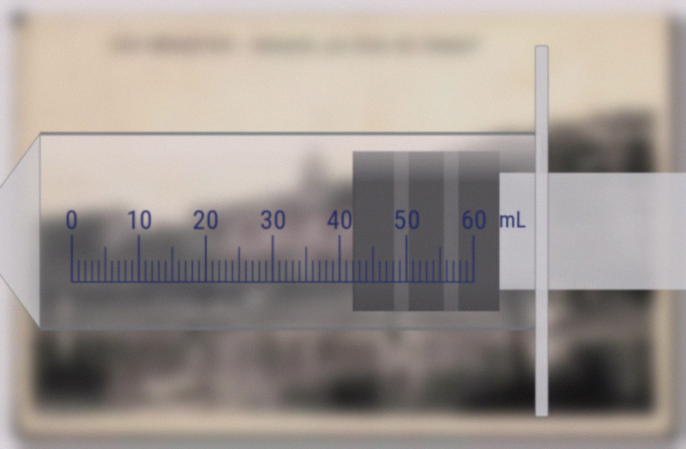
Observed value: 42; mL
